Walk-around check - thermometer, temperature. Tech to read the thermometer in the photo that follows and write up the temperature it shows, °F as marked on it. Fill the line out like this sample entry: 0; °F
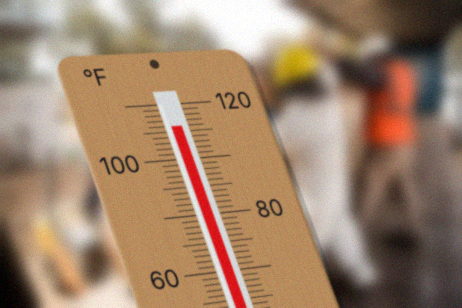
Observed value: 112; °F
